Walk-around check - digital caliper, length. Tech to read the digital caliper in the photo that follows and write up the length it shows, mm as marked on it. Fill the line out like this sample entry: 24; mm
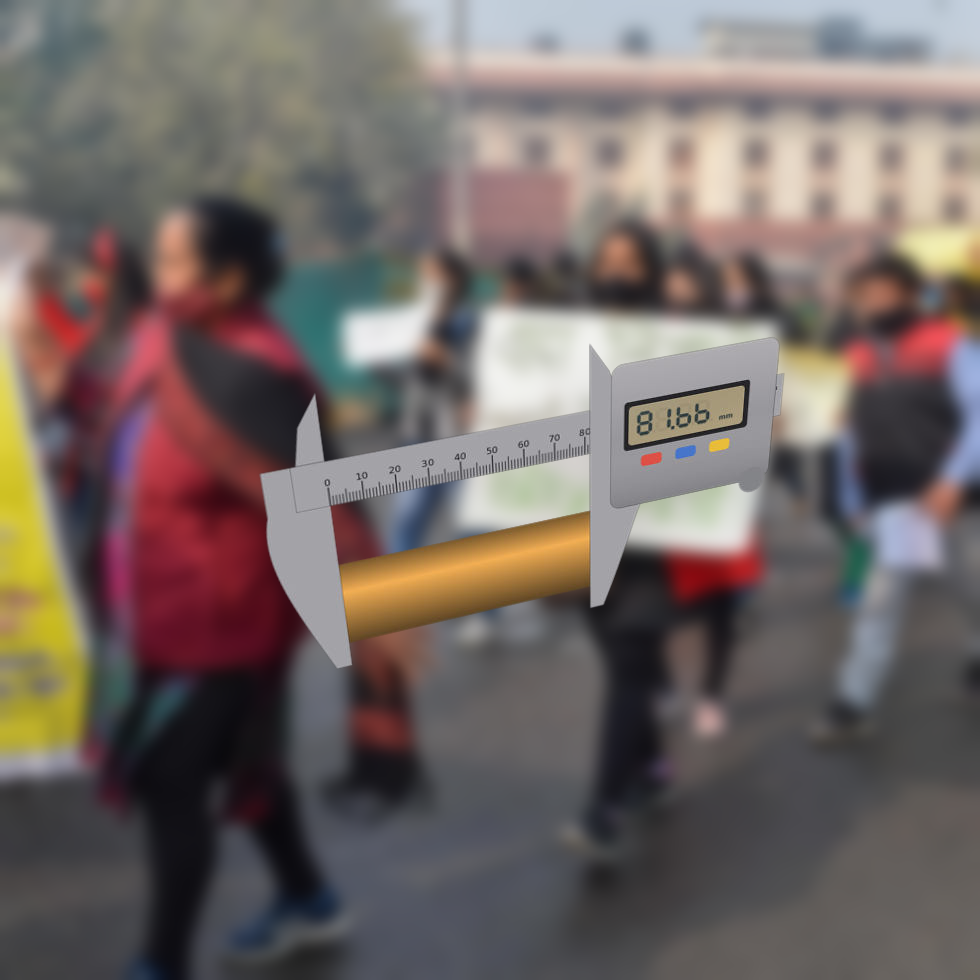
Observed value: 81.66; mm
